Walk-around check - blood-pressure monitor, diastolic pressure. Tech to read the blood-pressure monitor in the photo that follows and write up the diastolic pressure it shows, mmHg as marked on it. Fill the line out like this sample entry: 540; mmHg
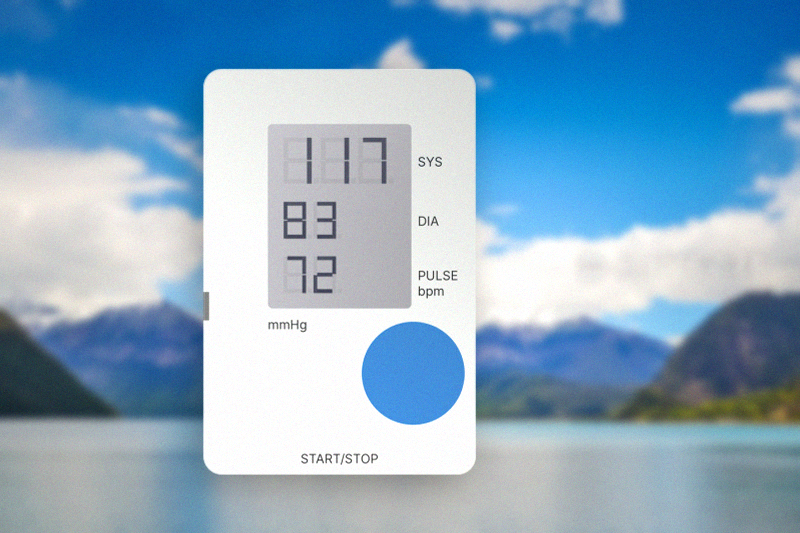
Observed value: 83; mmHg
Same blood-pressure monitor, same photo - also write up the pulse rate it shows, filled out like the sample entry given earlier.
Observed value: 72; bpm
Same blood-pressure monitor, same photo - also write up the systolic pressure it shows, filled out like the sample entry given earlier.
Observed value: 117; mmHg
